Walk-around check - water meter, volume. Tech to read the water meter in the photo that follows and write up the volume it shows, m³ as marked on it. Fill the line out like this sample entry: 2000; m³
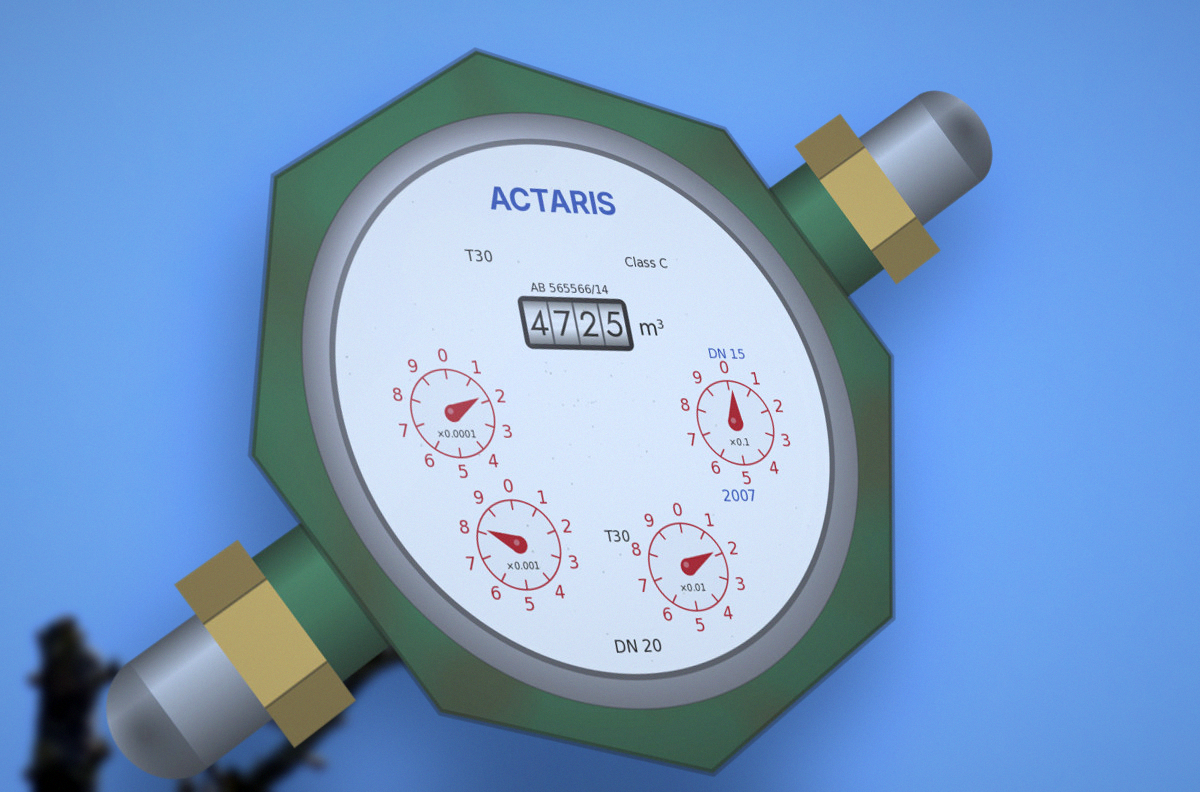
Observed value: 4725.0181; m³
